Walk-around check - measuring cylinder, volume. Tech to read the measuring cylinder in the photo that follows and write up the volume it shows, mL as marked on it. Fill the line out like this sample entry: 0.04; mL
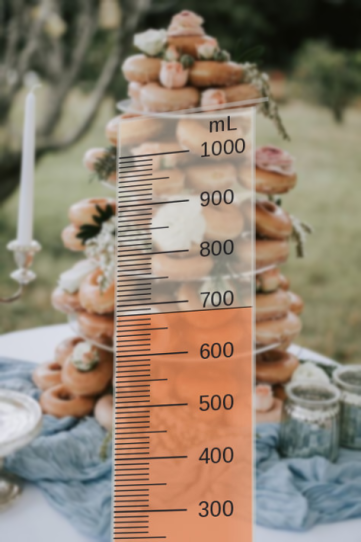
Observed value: 680; mL
